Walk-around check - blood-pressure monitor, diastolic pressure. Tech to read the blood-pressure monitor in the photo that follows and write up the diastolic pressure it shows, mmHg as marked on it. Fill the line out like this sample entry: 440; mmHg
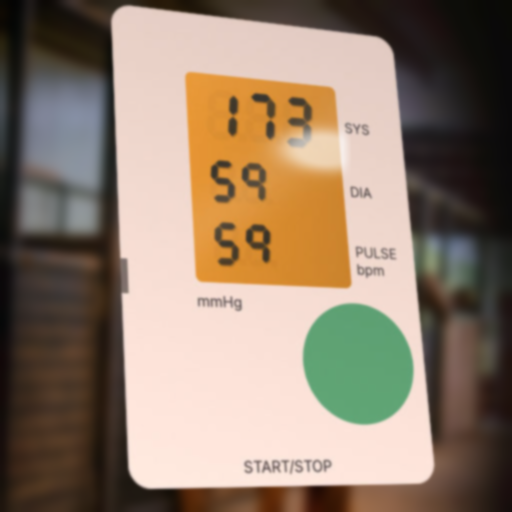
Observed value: 59; mmHg
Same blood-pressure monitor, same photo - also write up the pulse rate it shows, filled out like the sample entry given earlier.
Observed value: 59; bpm
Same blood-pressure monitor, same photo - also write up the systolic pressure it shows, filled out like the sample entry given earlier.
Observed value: 173; mmHg
